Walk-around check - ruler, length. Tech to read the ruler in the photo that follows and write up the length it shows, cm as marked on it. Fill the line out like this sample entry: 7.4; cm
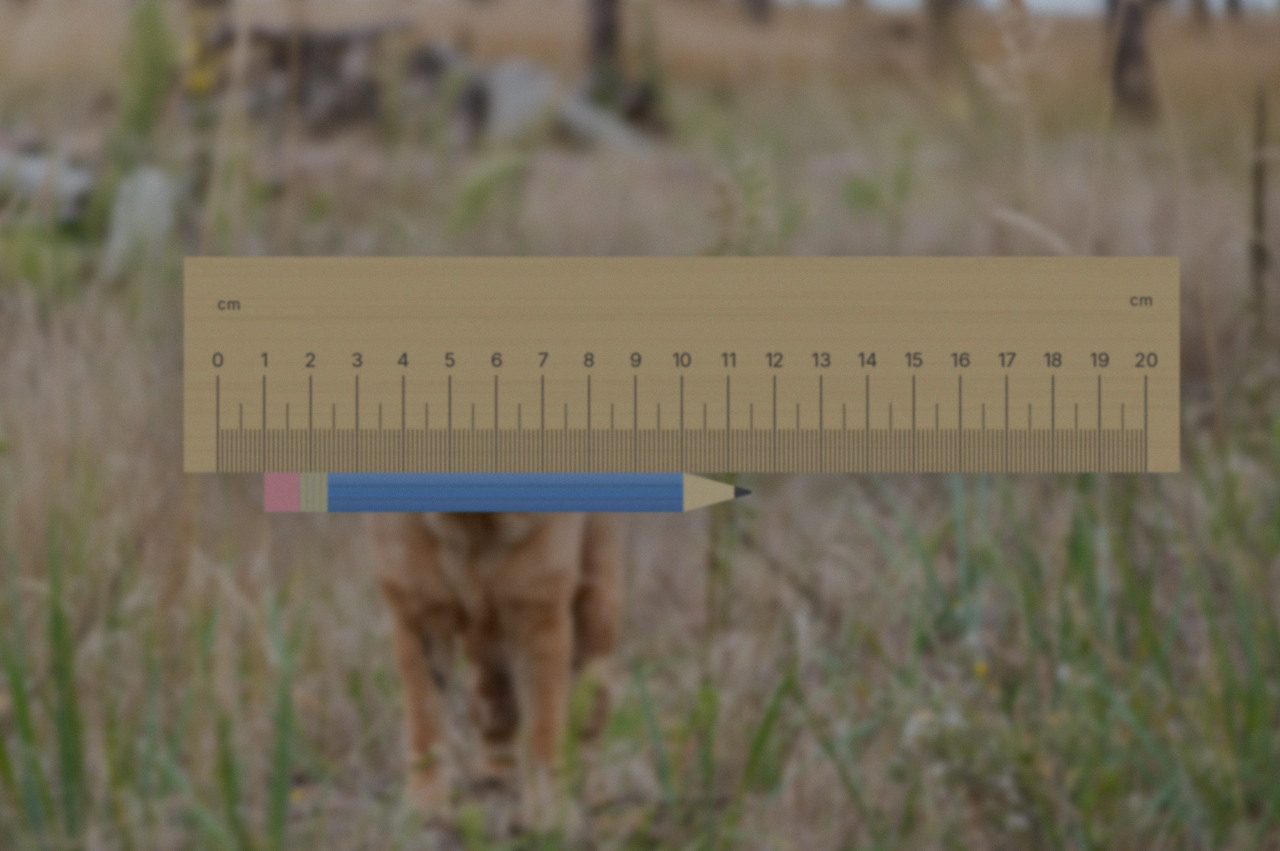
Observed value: 10.5; cm
